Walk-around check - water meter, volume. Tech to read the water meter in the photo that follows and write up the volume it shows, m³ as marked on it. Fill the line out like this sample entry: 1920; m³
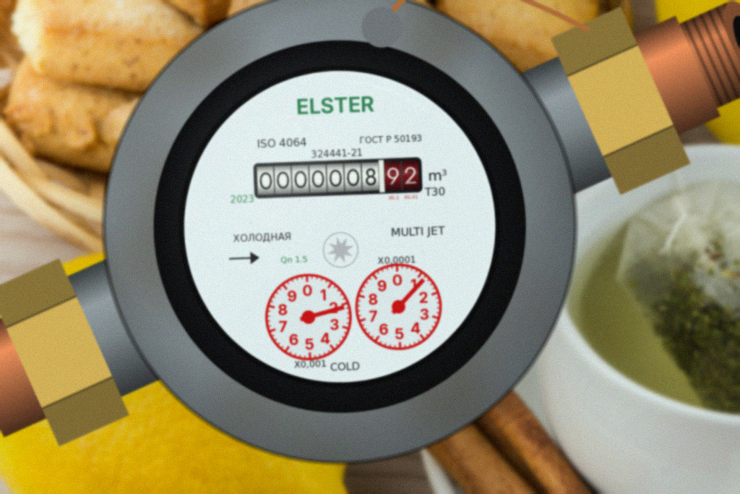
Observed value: 8.9221; m³
